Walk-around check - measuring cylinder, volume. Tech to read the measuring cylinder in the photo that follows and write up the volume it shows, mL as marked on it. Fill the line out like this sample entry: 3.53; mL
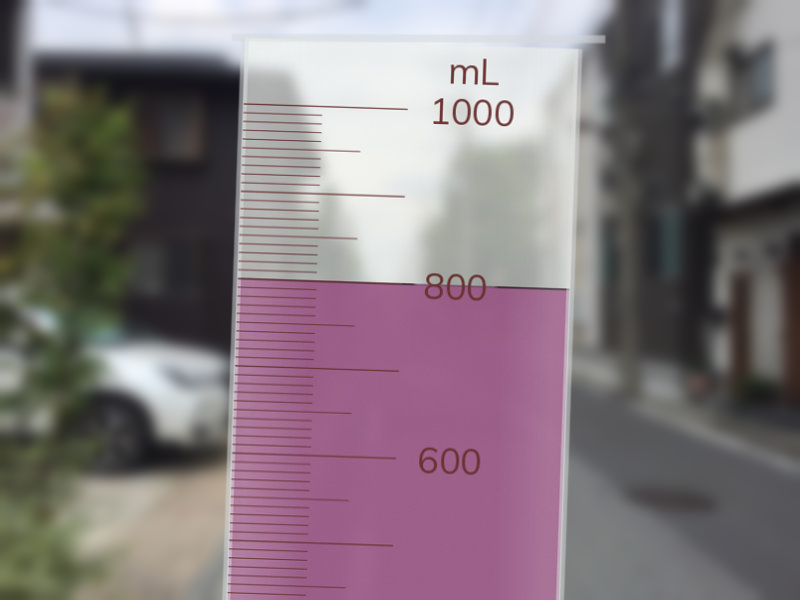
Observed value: 800; mL
